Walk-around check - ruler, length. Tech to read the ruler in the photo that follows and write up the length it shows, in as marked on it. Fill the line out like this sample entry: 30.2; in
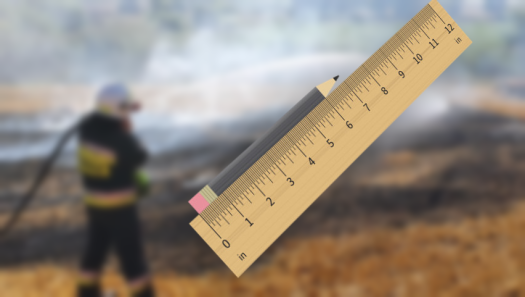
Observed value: 7; in
